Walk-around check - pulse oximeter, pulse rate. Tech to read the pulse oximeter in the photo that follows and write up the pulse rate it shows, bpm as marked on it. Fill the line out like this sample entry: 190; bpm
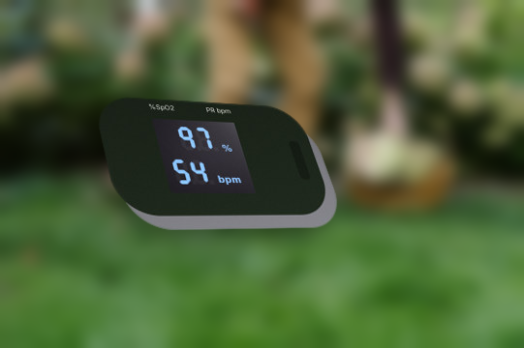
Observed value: 54; bpm
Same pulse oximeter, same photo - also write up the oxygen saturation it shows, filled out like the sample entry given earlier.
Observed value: 97; %
